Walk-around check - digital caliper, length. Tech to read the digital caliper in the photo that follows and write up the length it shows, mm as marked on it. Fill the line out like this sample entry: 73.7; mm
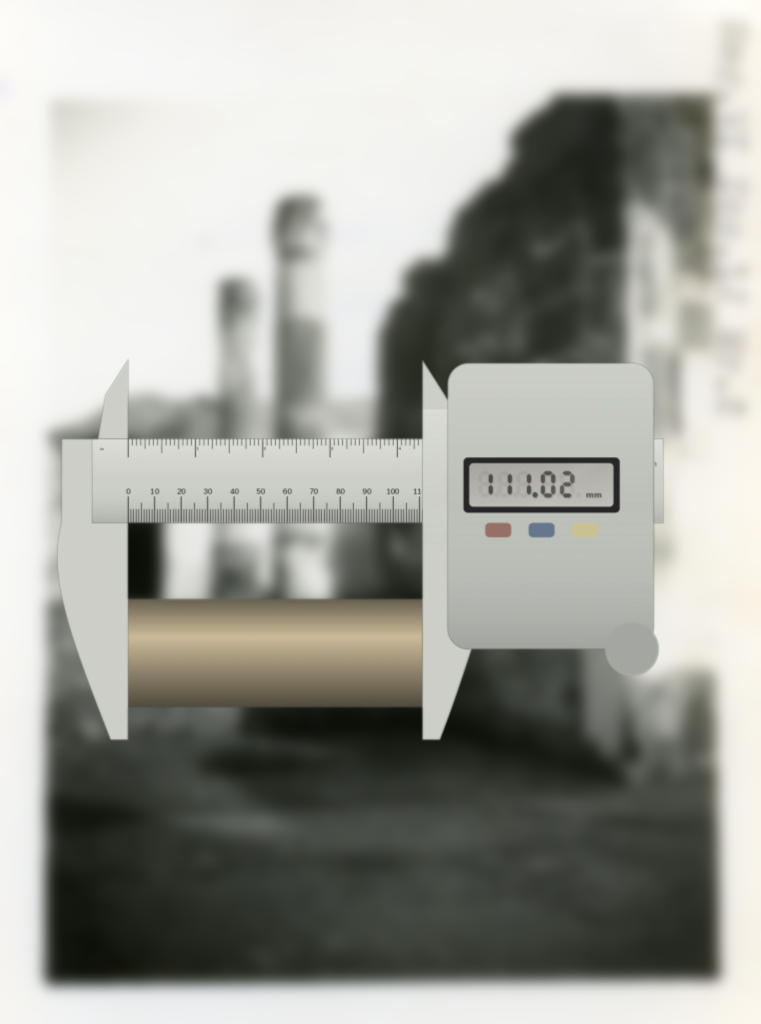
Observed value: 111.02; mm
